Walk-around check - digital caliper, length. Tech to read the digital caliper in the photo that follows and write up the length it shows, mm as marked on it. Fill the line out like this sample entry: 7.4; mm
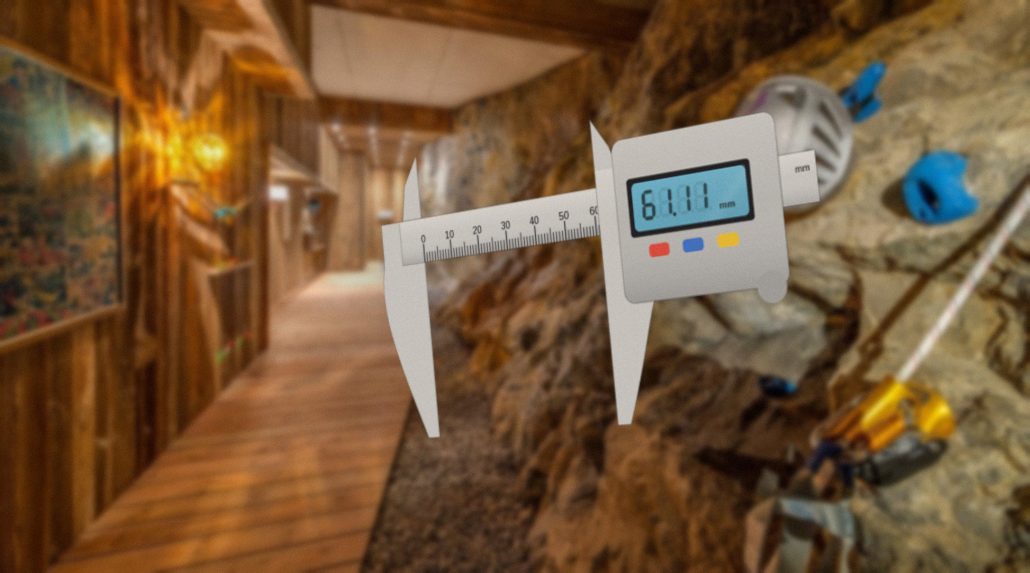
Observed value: 61.11; mm
